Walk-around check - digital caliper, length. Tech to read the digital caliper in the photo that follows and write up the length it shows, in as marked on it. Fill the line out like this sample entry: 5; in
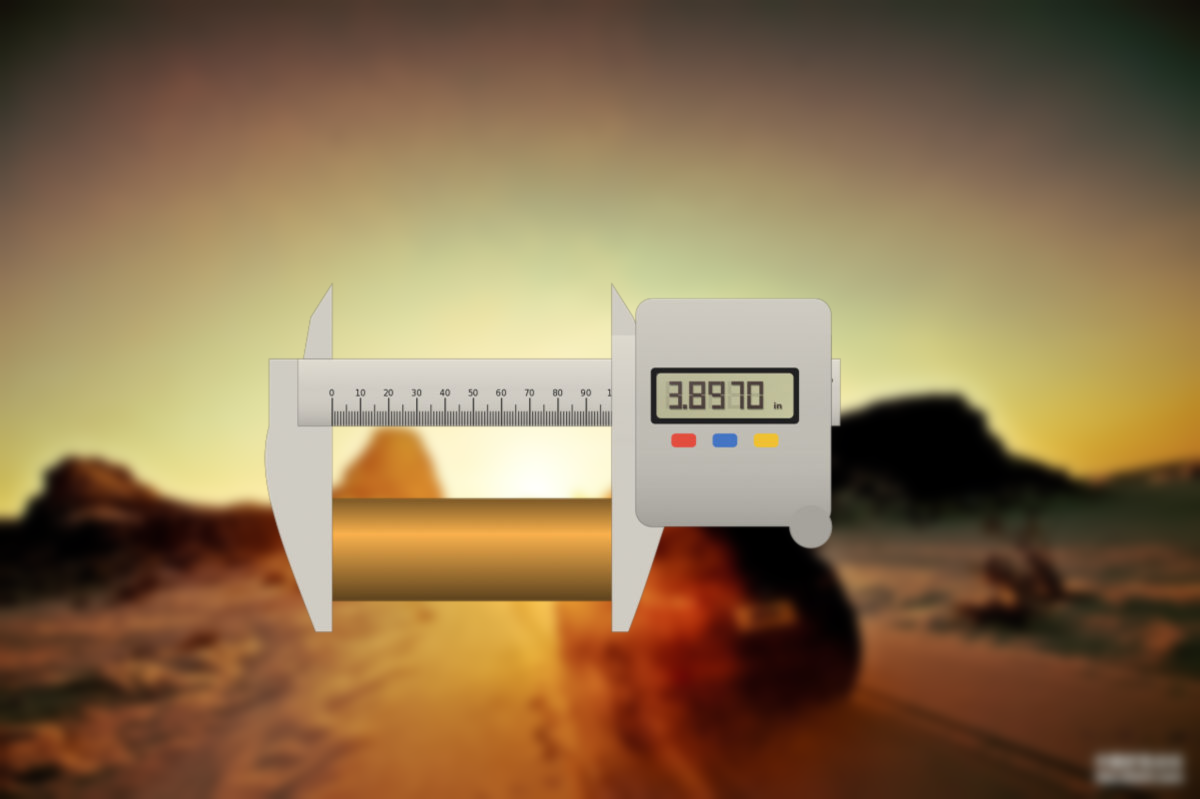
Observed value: 3.8970; in
